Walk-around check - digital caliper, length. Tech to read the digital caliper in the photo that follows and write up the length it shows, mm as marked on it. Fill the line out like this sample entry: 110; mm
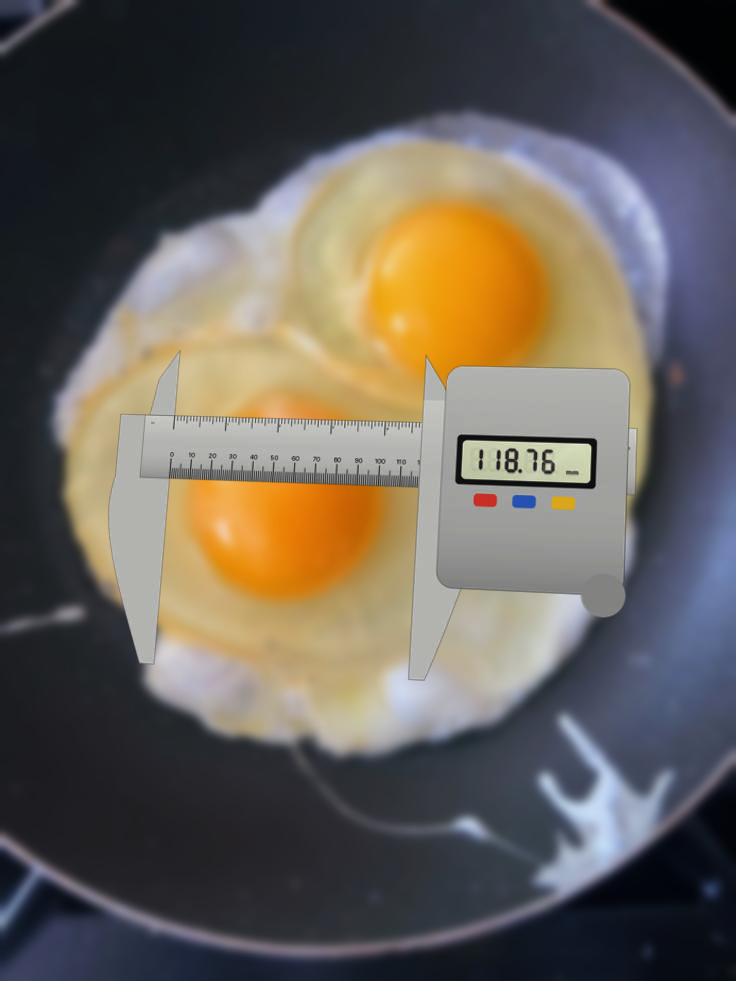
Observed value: 118.76; mm
